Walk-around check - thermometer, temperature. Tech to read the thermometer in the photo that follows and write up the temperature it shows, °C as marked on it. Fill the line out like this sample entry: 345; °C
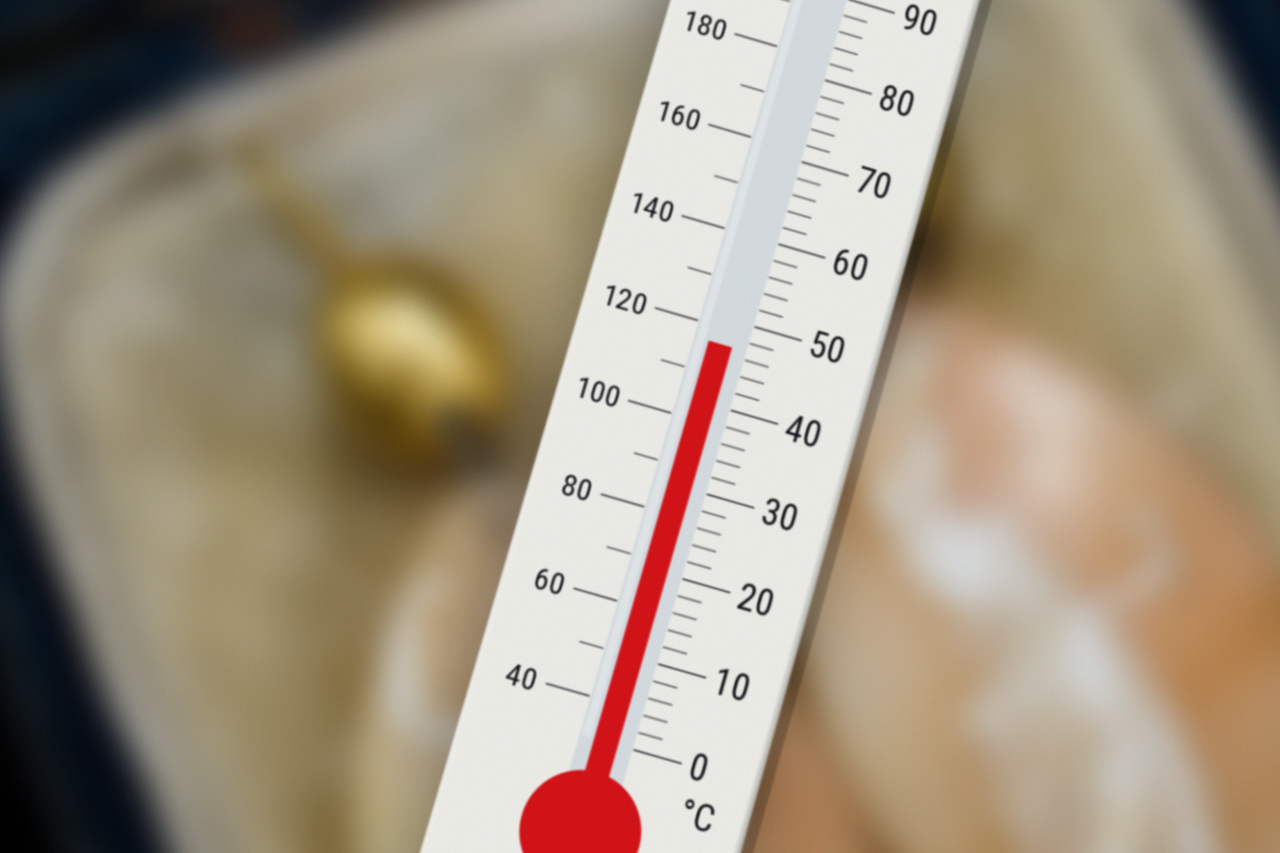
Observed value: 47; °C
